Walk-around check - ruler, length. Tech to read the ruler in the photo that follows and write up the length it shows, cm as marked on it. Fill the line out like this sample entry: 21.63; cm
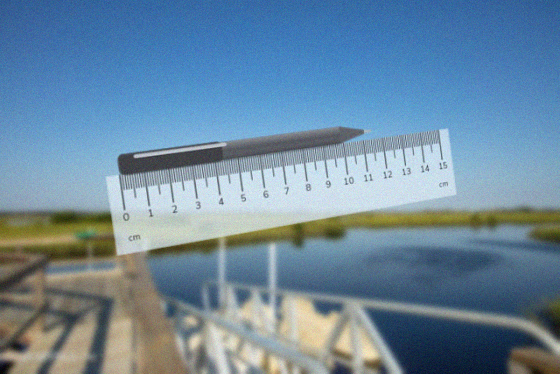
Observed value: 11.5; cm
